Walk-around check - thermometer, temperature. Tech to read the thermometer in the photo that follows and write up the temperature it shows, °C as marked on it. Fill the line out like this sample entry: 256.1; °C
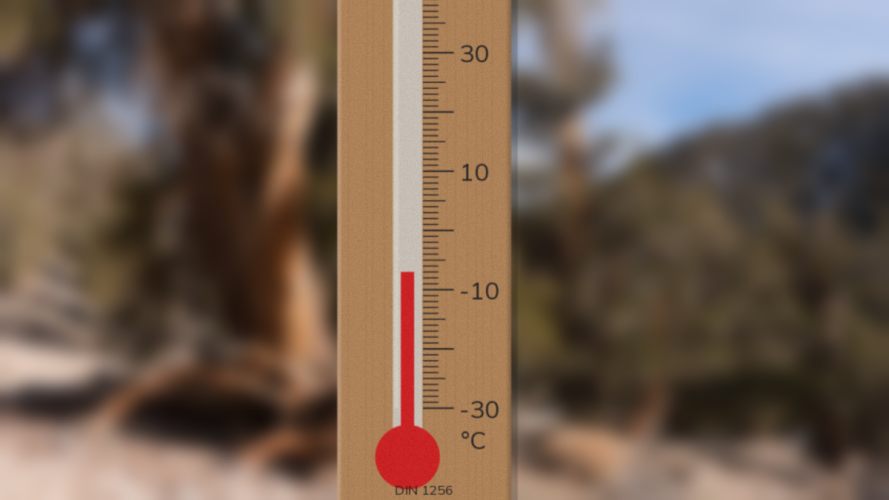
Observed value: -7; °C
